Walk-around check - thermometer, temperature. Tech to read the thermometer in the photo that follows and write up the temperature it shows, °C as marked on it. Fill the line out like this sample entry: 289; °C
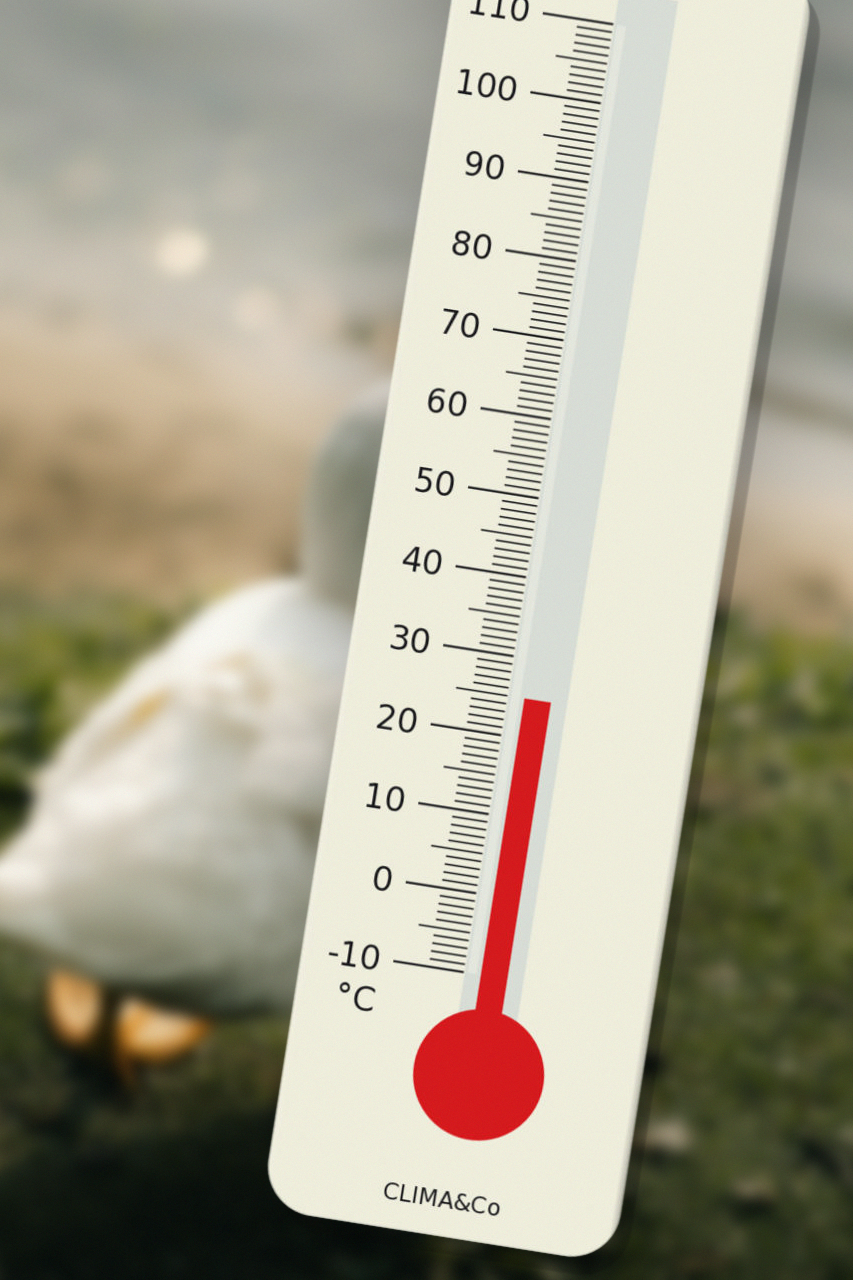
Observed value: 25; °C
